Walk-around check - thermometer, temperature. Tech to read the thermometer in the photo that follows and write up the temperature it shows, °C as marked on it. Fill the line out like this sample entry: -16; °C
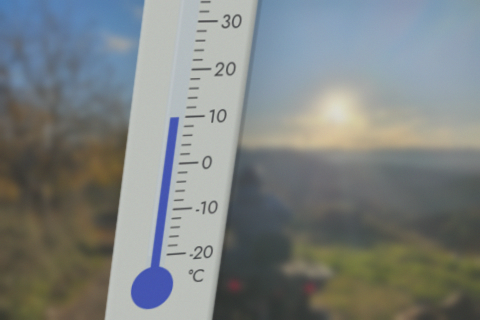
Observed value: 10; °C
